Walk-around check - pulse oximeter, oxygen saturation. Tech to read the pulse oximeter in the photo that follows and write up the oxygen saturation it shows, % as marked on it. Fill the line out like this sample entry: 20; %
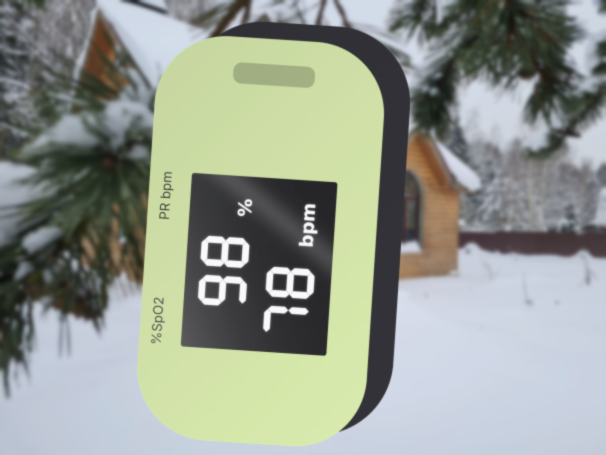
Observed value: 98; %
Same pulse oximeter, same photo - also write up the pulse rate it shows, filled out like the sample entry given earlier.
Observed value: 78; bpm
